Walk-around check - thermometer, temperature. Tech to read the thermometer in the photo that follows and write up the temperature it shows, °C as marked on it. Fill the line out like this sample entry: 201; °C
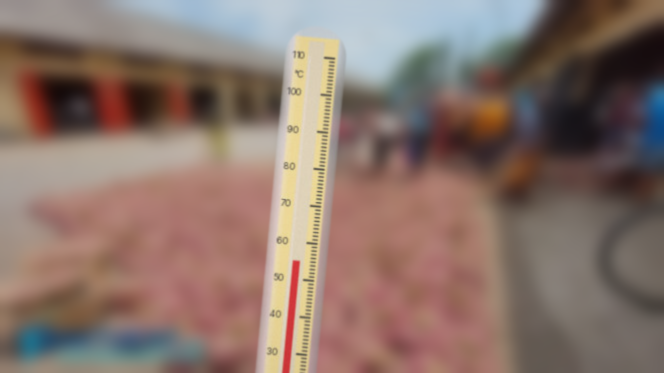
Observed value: 55; °C
